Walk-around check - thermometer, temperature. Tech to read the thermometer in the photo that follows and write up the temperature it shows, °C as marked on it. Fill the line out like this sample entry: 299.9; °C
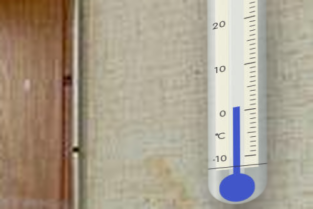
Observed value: 1; °C
